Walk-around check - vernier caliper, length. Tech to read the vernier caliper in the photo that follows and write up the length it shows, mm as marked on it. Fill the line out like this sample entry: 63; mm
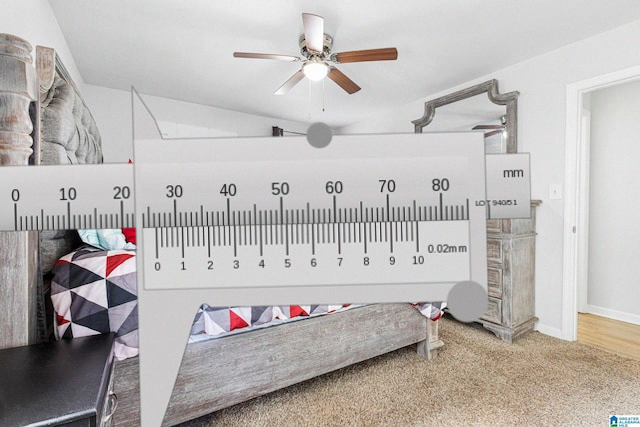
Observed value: 26.4; mm
